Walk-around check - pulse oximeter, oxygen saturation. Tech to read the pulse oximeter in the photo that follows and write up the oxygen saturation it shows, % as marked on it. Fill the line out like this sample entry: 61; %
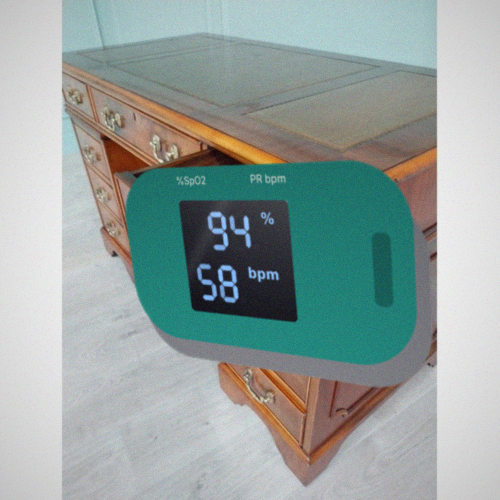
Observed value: 94; %
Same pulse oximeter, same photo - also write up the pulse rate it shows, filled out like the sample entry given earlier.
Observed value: 58; bpm
